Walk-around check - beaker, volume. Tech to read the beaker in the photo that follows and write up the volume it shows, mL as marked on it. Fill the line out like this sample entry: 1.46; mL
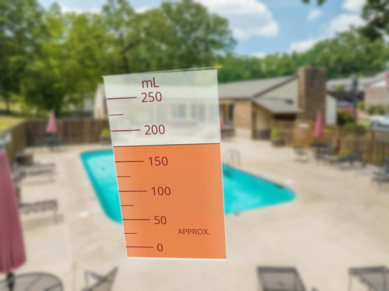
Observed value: 175; mL
